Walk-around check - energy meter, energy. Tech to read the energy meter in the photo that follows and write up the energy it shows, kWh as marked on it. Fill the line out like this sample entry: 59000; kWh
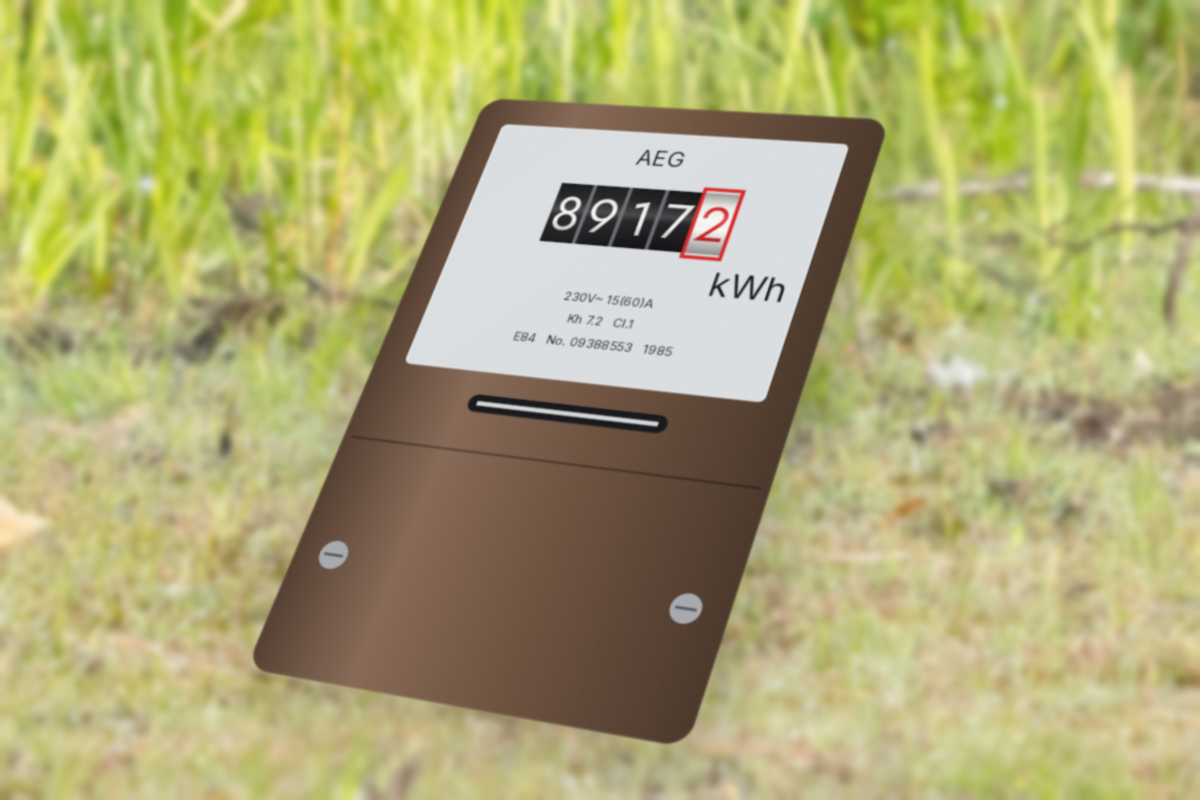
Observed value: 8917.2; kWh
